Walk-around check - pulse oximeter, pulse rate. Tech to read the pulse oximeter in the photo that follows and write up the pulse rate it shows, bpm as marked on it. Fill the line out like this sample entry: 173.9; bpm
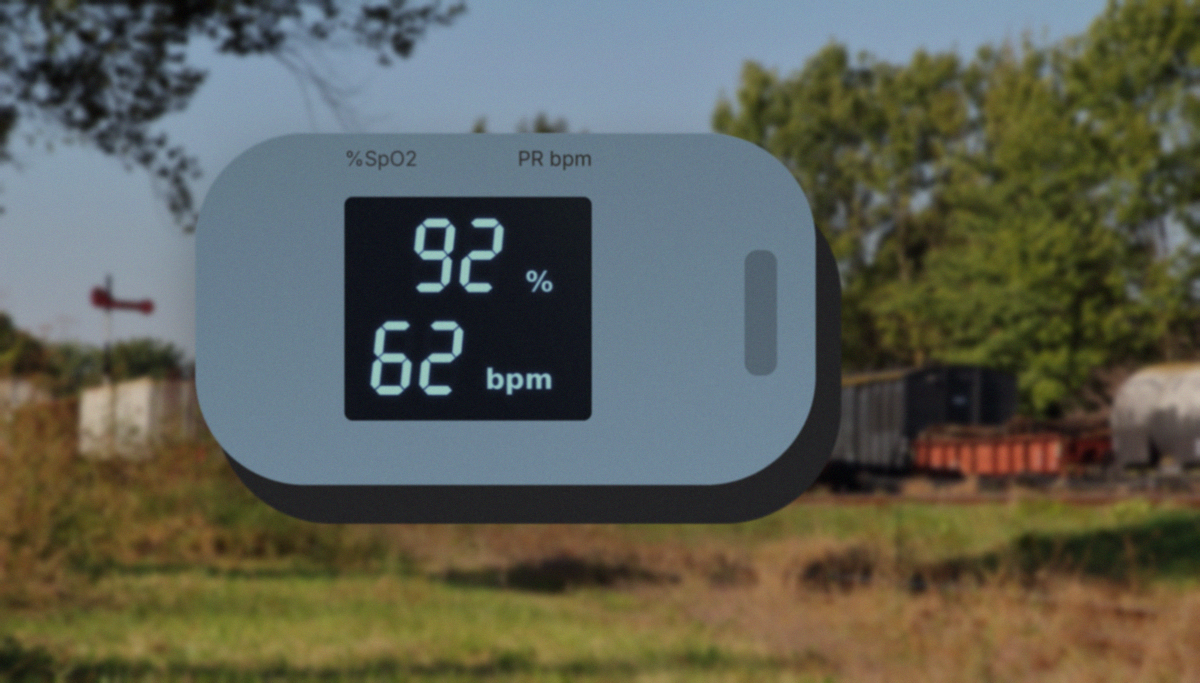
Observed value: 62; bpm
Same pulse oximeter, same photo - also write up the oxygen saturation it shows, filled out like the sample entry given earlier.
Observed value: 92; %
